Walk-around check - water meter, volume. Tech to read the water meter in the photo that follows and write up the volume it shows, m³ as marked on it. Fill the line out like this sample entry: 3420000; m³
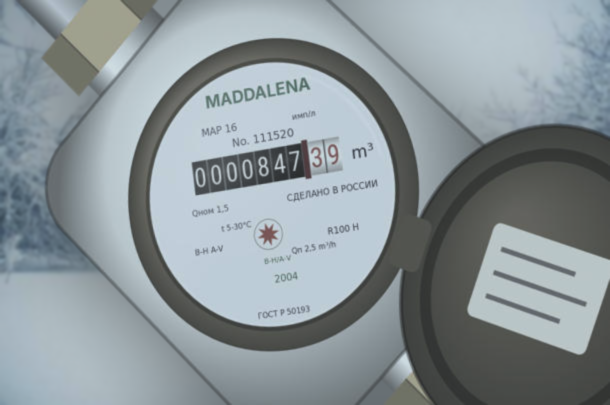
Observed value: 847.39; m³
